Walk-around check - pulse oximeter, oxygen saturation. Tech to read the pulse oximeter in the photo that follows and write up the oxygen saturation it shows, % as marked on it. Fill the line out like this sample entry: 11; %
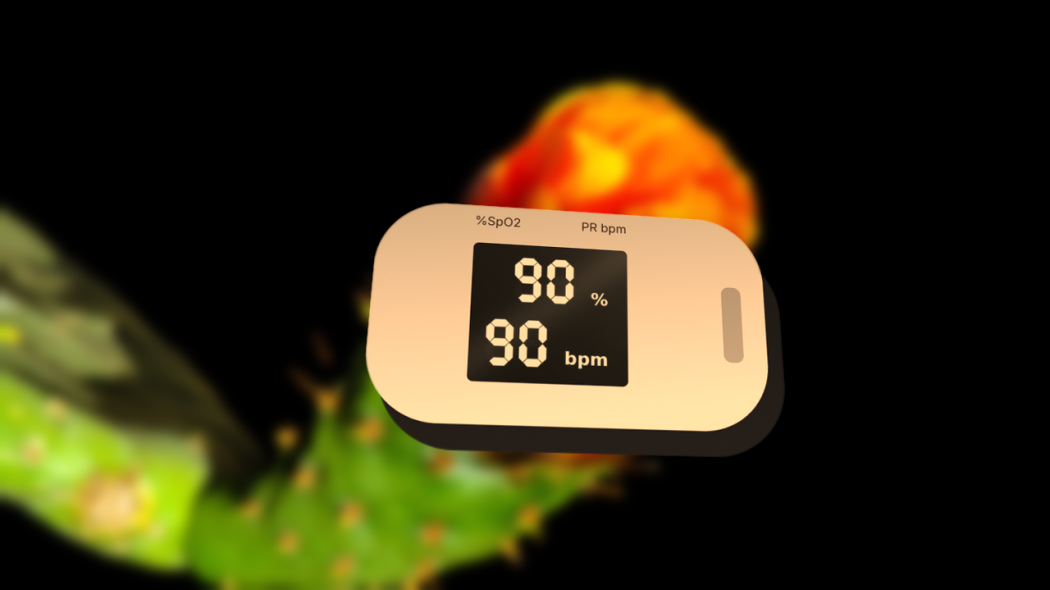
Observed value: 90; %
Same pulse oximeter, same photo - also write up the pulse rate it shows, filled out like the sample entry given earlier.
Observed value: 90; bpm
